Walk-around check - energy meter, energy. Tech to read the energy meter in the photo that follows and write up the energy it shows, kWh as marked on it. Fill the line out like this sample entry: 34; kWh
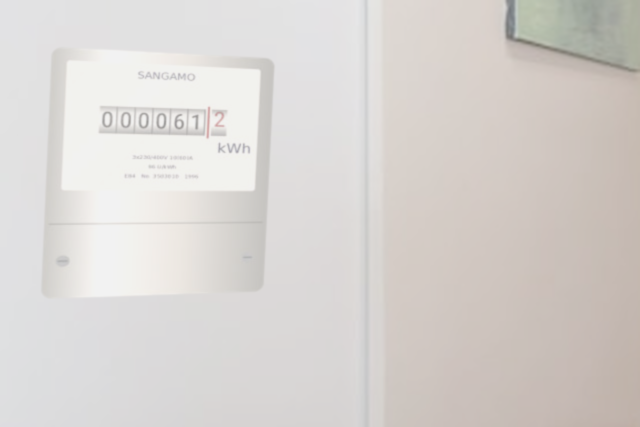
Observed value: 61.2; kWh
